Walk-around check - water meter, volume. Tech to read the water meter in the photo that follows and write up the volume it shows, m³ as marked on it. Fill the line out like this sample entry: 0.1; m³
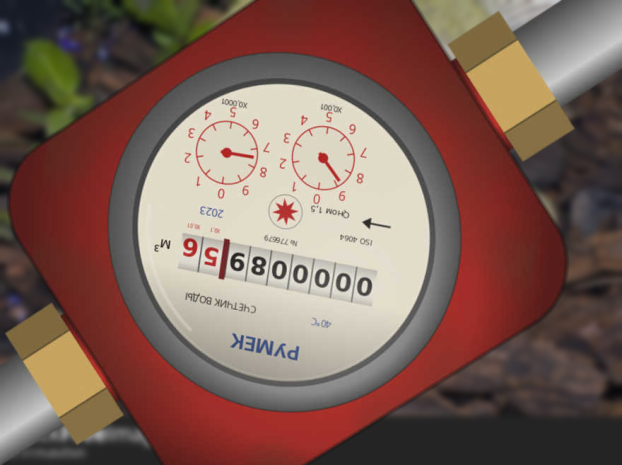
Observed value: 89.5587; m³
